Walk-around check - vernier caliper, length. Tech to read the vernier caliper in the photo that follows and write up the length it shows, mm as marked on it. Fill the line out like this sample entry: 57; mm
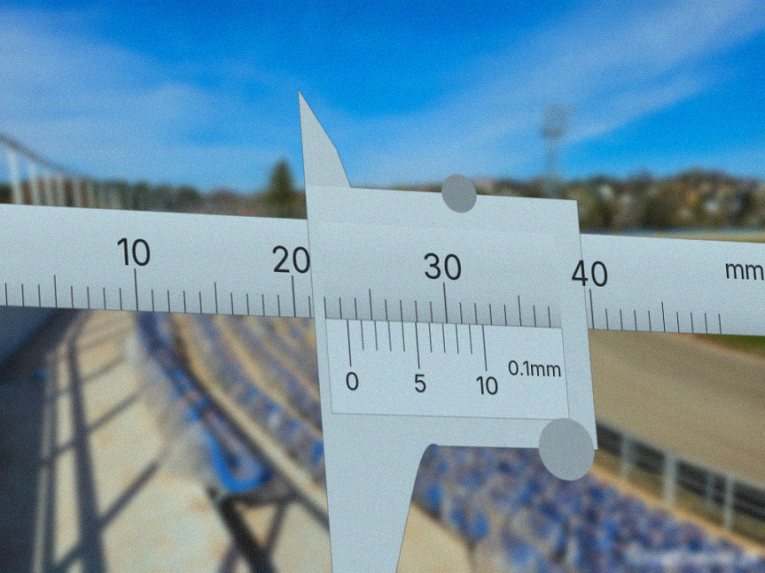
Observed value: 23.4; mm
